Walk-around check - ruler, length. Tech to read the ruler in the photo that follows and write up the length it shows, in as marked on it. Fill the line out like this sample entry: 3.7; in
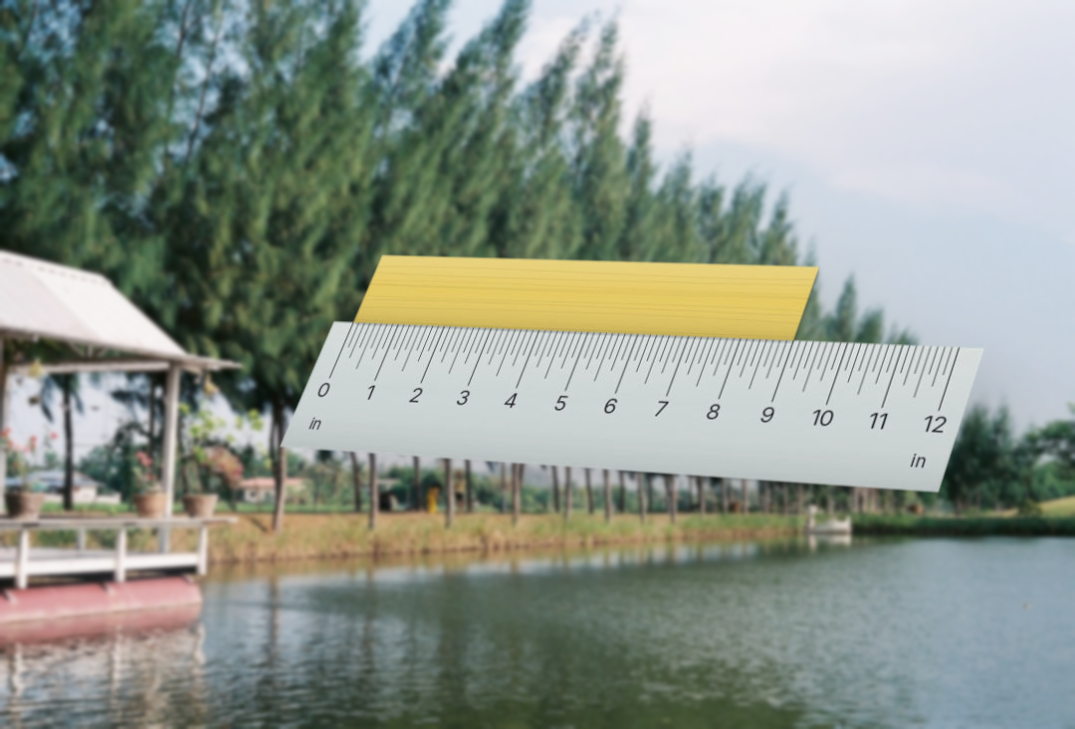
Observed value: 9; in
